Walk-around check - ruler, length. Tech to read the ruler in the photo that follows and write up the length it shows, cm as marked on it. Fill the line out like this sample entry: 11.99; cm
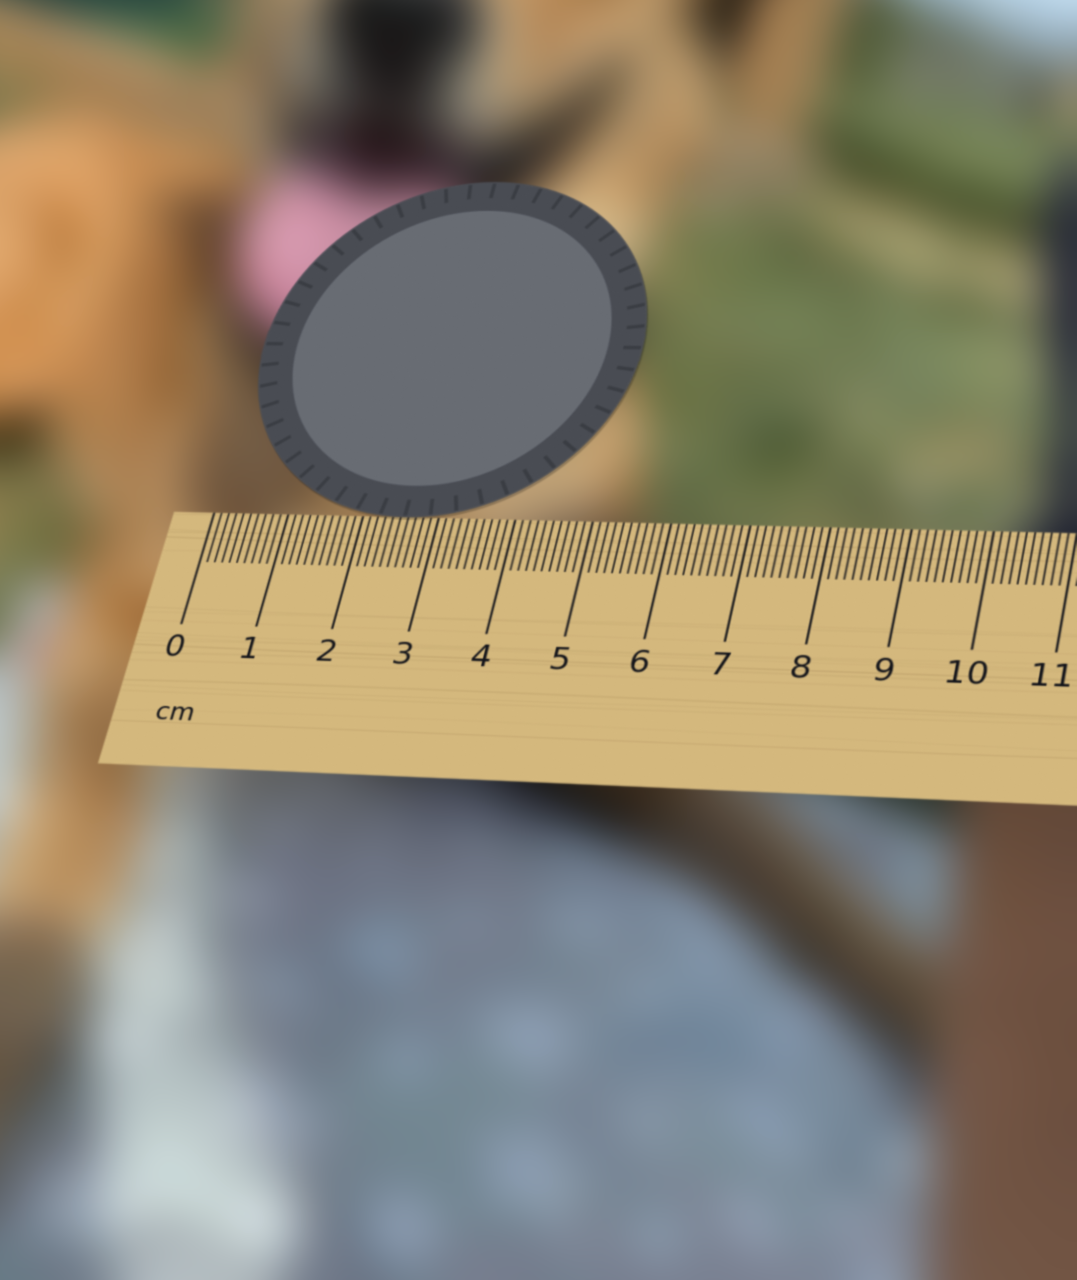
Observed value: 5.1; cm
